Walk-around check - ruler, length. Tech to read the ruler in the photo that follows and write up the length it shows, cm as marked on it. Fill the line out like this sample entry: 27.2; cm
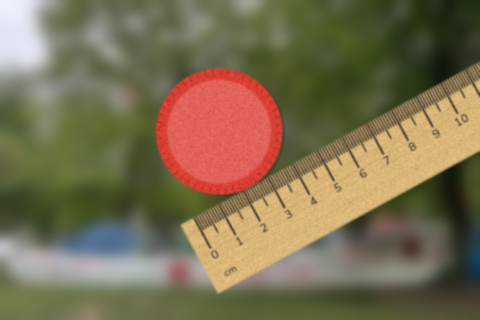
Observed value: 4.5; cm
